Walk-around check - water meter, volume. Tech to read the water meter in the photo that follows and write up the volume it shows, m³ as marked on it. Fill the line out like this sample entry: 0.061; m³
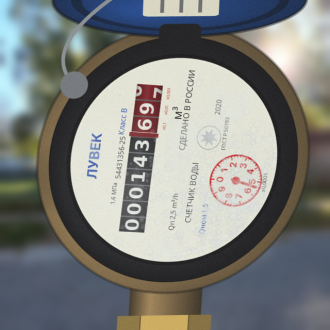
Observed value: 143.6965; m³
